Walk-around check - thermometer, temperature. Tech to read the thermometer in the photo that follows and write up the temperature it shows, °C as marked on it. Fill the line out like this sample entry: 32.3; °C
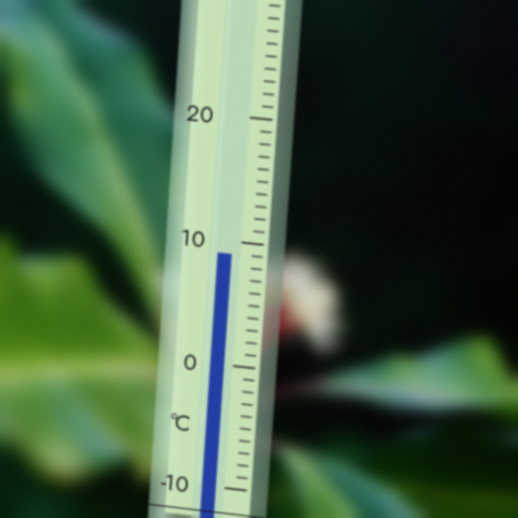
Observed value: 9; °C
